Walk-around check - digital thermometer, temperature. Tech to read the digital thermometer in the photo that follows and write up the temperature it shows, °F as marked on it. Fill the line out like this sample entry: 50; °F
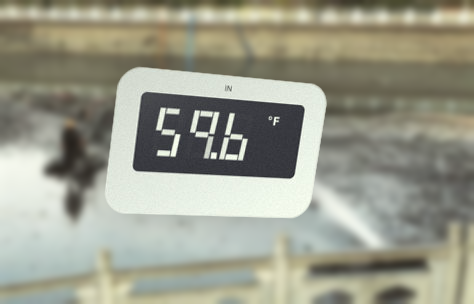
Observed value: 59.6; °F
